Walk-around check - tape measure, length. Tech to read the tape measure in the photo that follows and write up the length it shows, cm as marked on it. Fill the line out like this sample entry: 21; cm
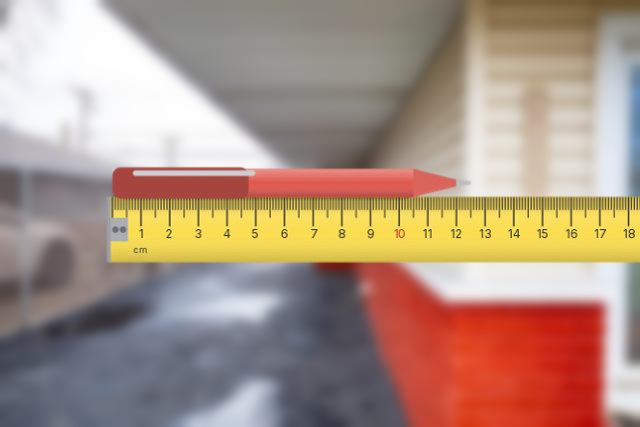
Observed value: 12.5; cm
